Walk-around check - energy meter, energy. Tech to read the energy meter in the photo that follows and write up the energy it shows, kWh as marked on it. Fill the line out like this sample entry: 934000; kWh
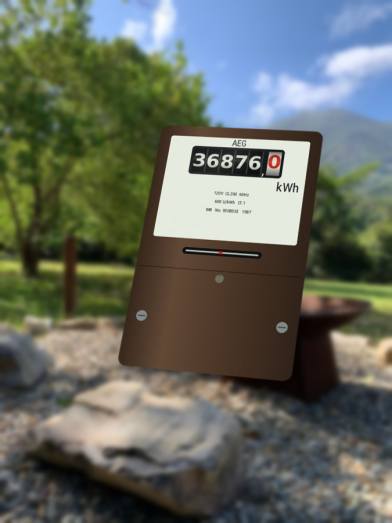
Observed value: 36876.0; kWh
